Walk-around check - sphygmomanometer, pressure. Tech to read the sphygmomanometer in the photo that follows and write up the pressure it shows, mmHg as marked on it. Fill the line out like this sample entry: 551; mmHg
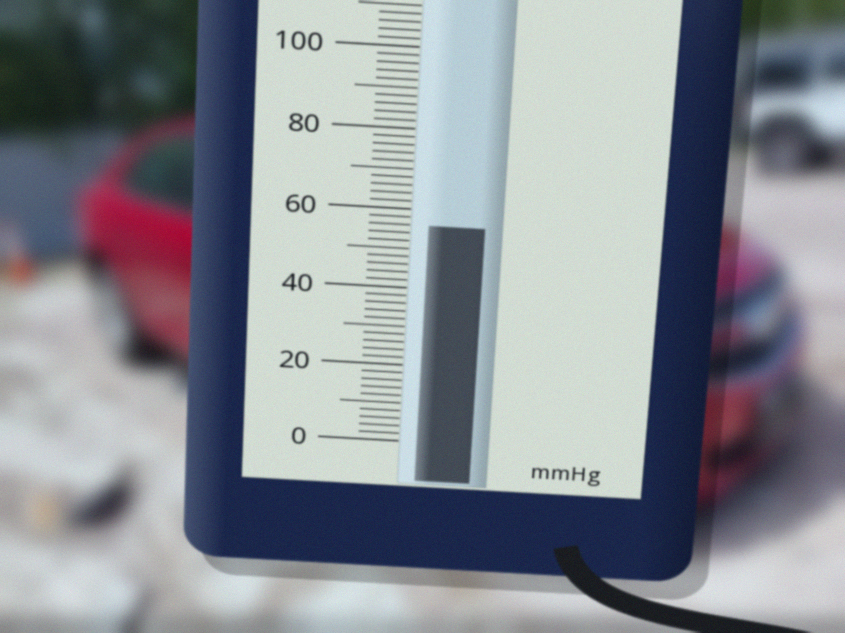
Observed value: 56; mmHg
